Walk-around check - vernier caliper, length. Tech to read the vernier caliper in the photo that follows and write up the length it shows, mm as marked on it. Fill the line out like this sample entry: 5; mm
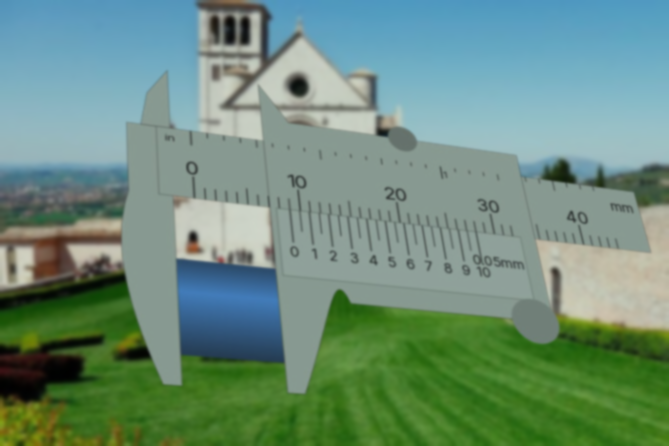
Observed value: 9.0; mm
